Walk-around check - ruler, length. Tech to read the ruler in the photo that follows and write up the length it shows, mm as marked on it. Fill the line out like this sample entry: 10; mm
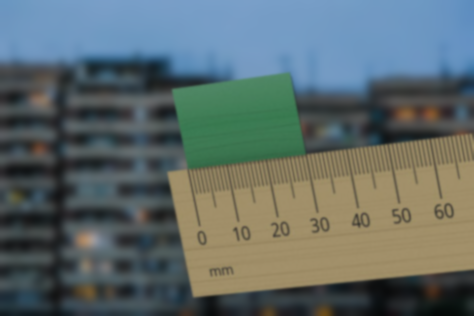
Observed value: 30; mm
